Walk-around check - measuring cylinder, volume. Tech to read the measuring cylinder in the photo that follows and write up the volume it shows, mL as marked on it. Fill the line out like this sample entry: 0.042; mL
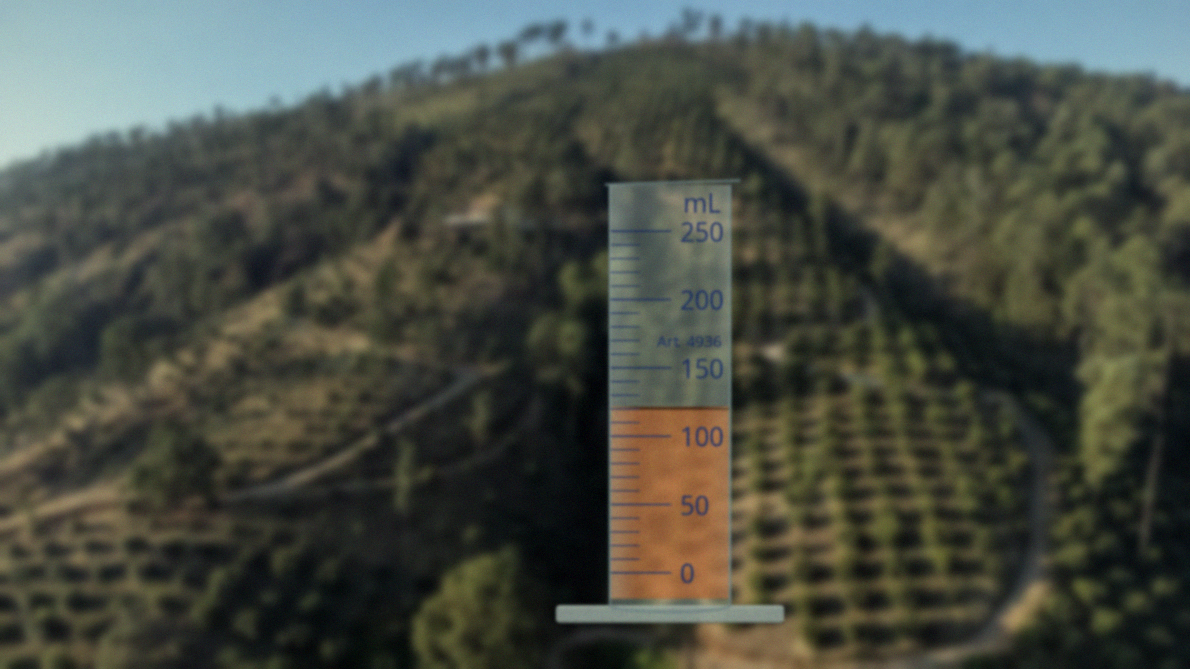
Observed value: 120; mL
